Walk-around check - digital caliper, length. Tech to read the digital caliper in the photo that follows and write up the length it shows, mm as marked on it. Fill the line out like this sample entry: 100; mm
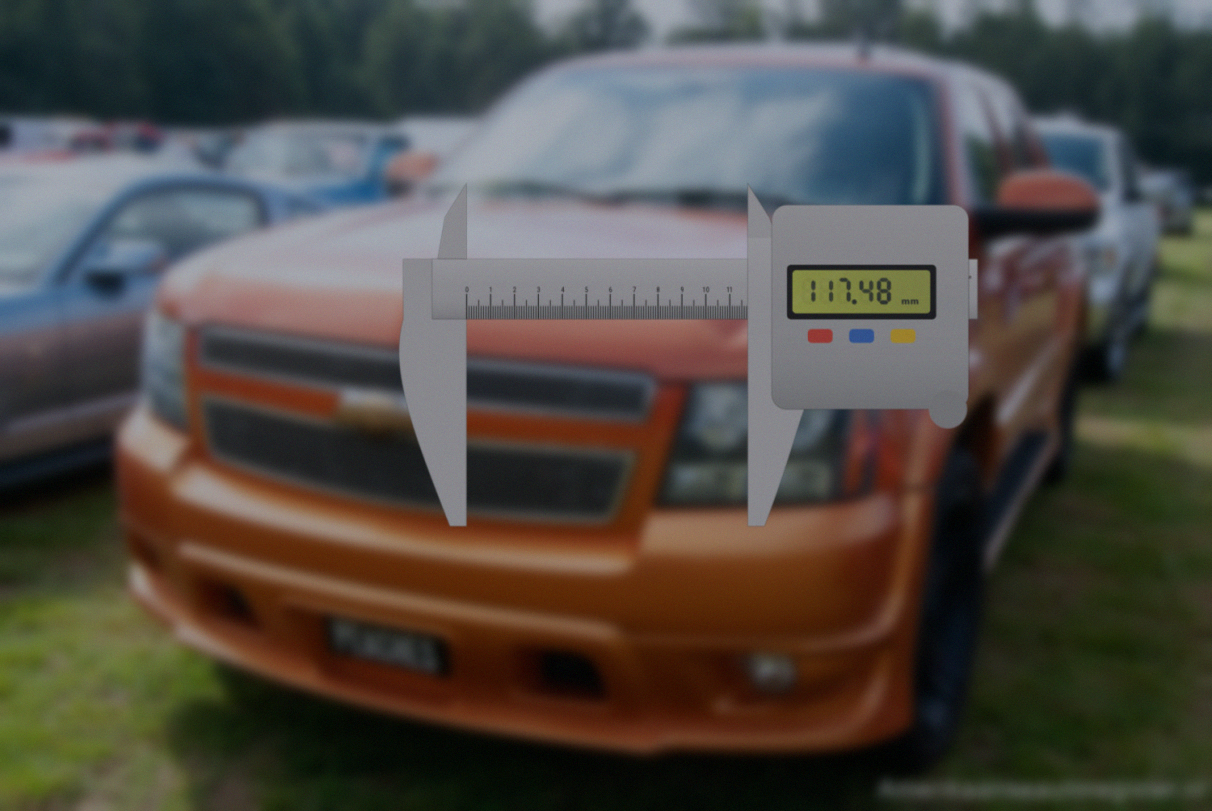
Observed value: 117.48; mm
